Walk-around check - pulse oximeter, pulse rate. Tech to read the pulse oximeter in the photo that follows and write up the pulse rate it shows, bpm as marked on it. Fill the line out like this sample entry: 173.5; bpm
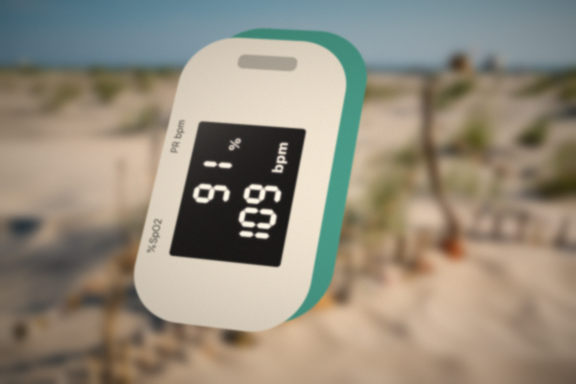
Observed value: 109; bpm
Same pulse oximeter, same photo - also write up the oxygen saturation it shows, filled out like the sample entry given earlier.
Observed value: 91; %
